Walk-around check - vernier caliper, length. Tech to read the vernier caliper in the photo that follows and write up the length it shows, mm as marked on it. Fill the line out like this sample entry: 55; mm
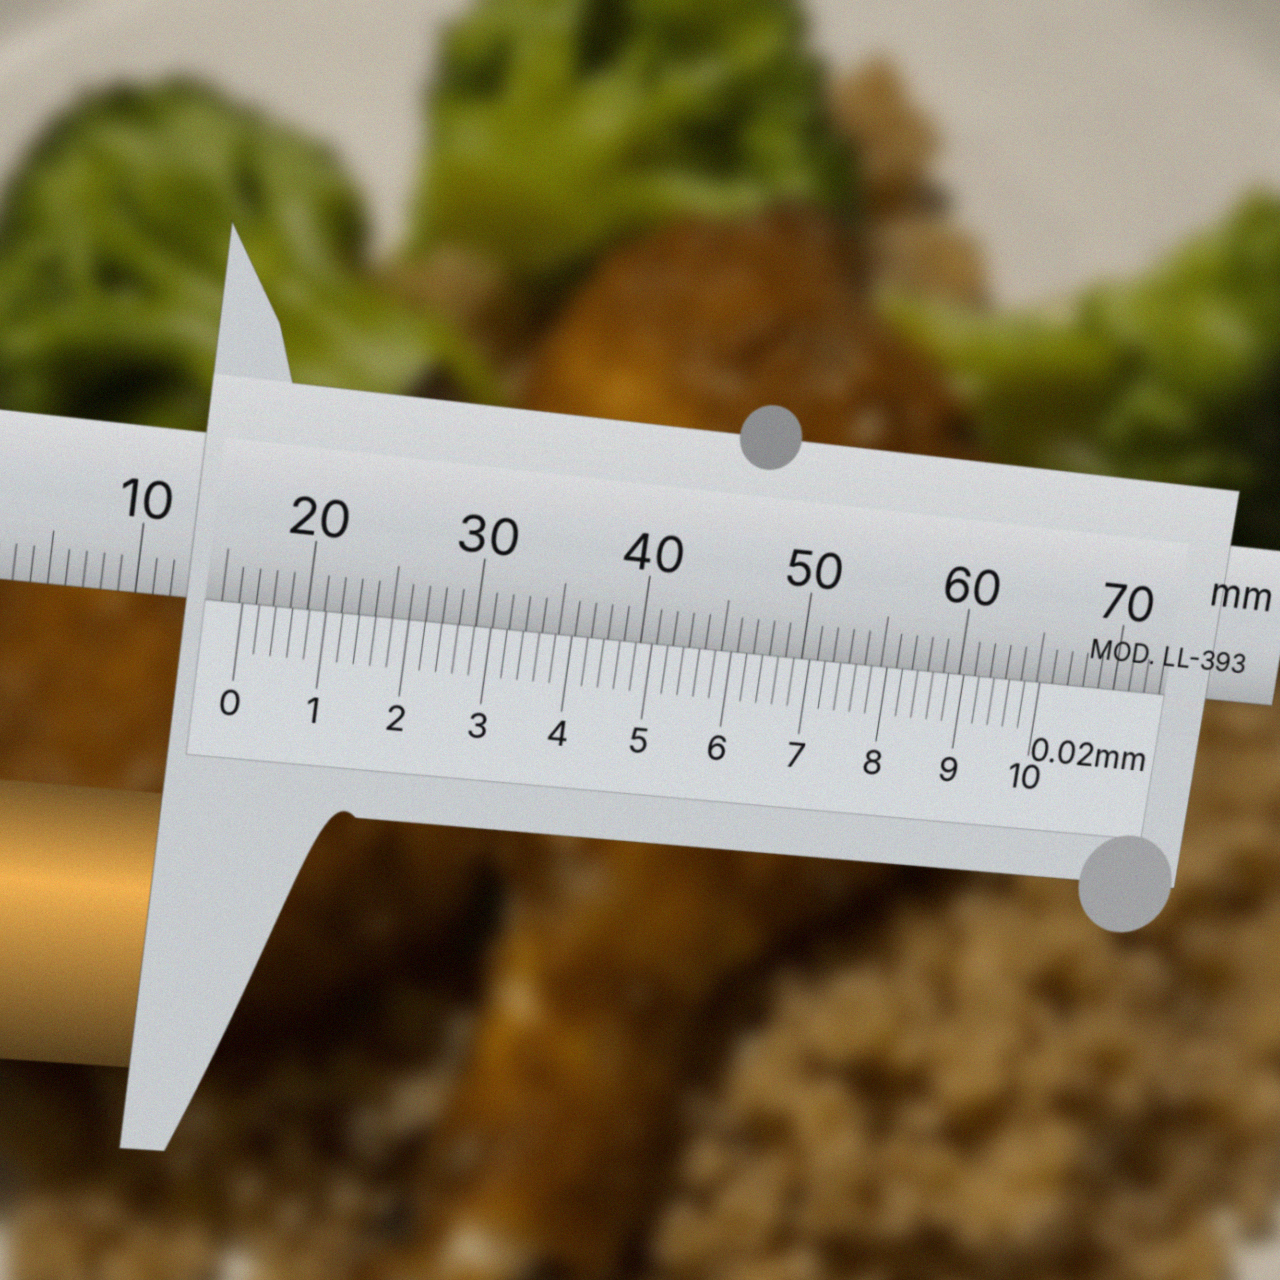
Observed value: 16.2; mm
